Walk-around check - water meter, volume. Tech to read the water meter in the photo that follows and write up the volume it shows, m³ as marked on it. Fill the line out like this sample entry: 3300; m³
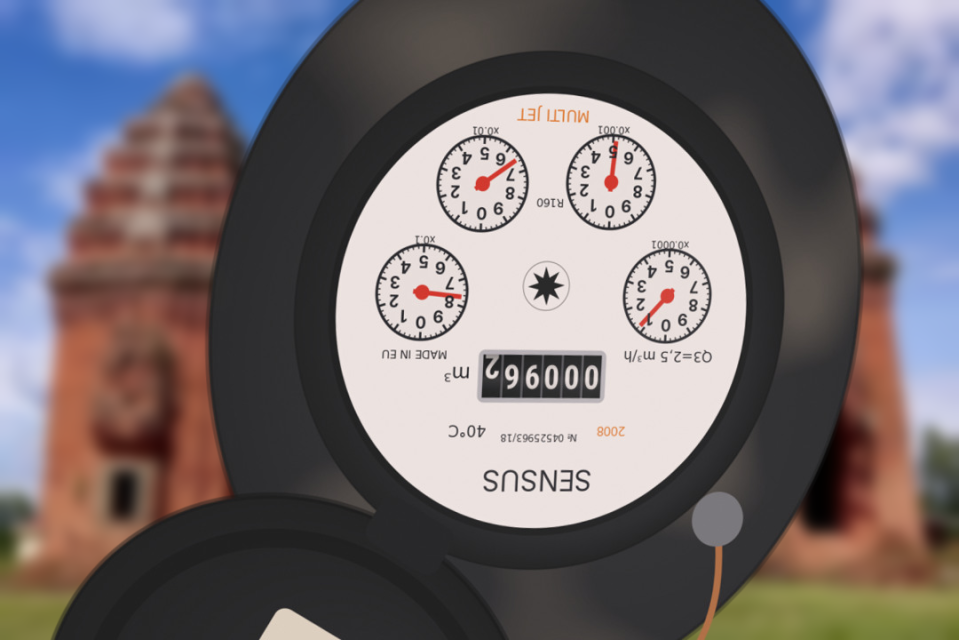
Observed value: 961.7651; m³
